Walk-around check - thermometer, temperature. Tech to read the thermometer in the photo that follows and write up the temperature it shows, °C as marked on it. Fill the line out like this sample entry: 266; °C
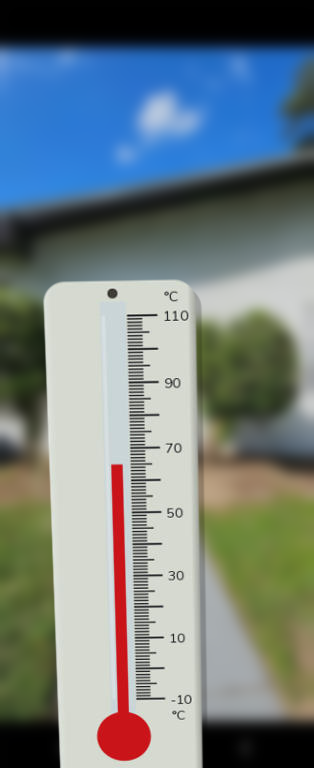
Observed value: 65; °C
